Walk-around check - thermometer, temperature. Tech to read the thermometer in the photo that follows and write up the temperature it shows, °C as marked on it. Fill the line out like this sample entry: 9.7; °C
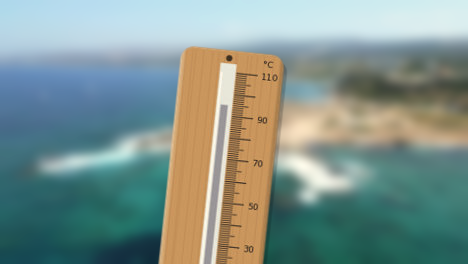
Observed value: 95; °C
